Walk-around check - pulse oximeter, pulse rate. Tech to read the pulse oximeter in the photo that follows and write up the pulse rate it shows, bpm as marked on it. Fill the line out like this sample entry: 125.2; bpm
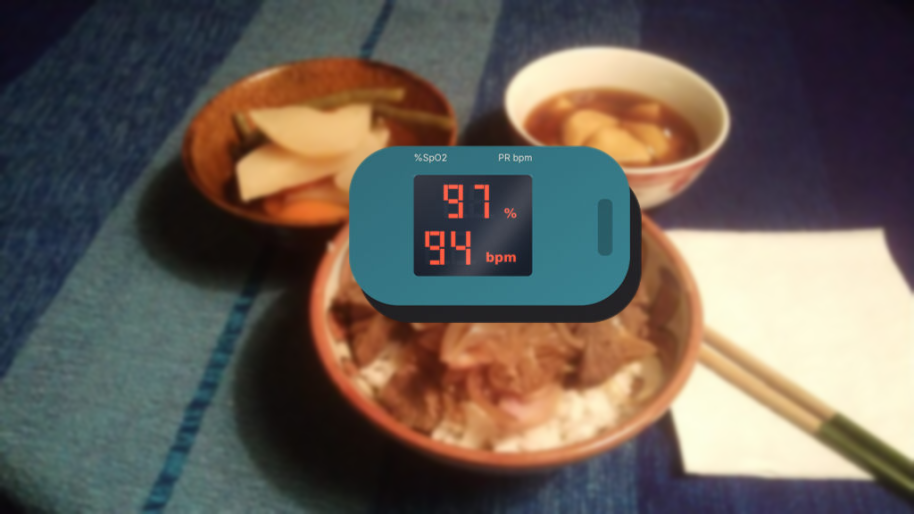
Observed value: 94; bpm
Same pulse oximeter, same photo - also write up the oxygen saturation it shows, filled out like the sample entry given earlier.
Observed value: 97; %
